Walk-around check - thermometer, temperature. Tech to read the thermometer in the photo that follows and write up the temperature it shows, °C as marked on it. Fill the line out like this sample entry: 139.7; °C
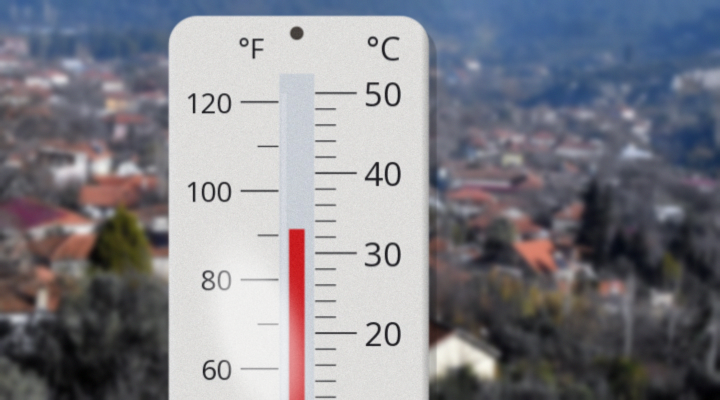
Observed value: 33; °C
